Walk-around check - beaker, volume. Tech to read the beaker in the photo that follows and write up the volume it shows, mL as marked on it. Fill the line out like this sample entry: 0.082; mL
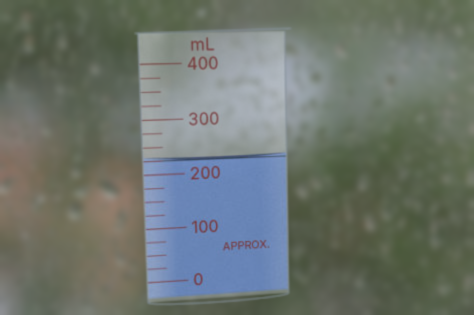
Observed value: 225; mL
